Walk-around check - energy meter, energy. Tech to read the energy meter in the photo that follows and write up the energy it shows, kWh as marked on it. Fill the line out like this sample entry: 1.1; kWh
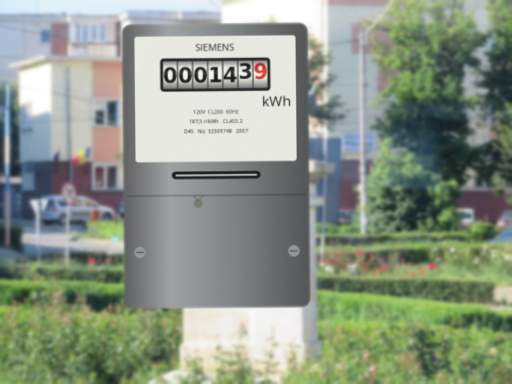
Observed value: 143.9; kWh
